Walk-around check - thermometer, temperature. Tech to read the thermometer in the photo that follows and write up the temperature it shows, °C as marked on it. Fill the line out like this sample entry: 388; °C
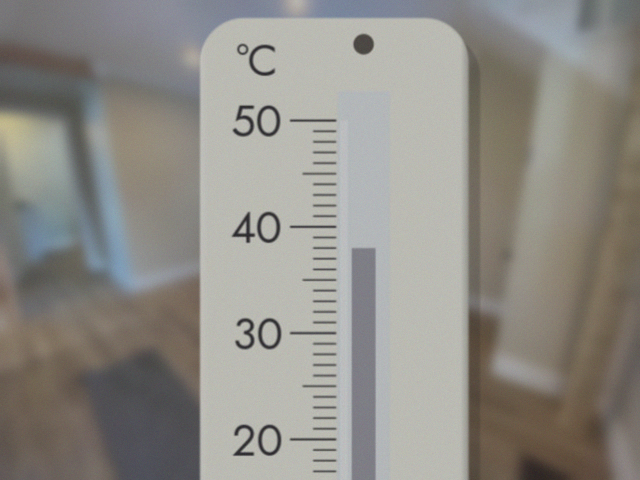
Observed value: 38; °C
